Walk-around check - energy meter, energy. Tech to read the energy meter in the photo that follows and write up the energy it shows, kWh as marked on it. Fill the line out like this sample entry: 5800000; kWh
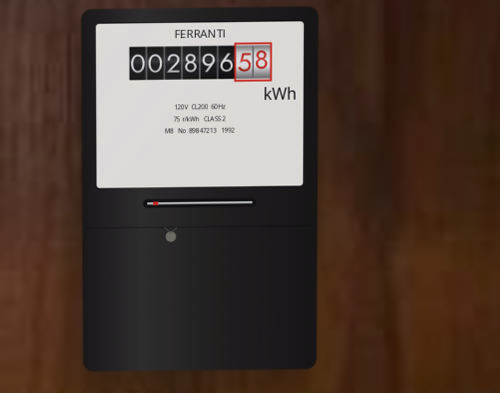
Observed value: 2896.58; kWh
